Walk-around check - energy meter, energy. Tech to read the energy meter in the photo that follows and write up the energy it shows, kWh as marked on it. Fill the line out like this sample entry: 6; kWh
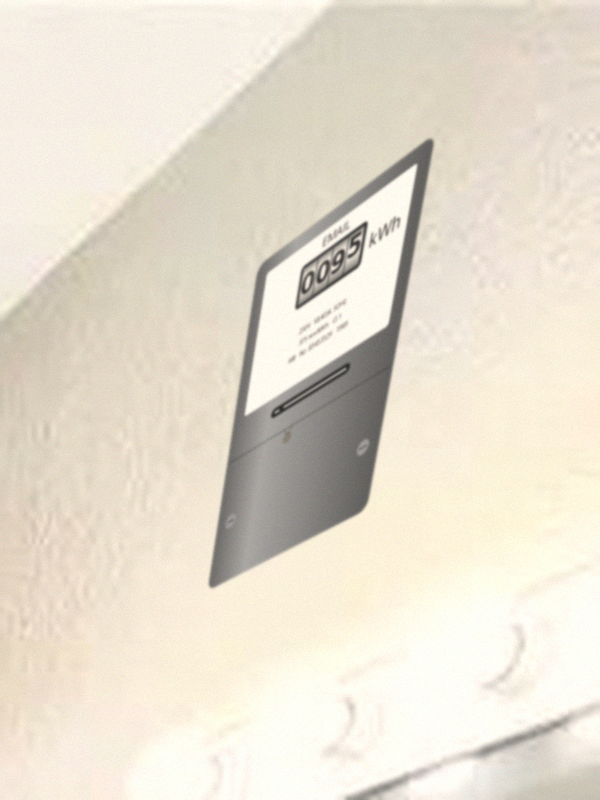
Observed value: 95; kWh
